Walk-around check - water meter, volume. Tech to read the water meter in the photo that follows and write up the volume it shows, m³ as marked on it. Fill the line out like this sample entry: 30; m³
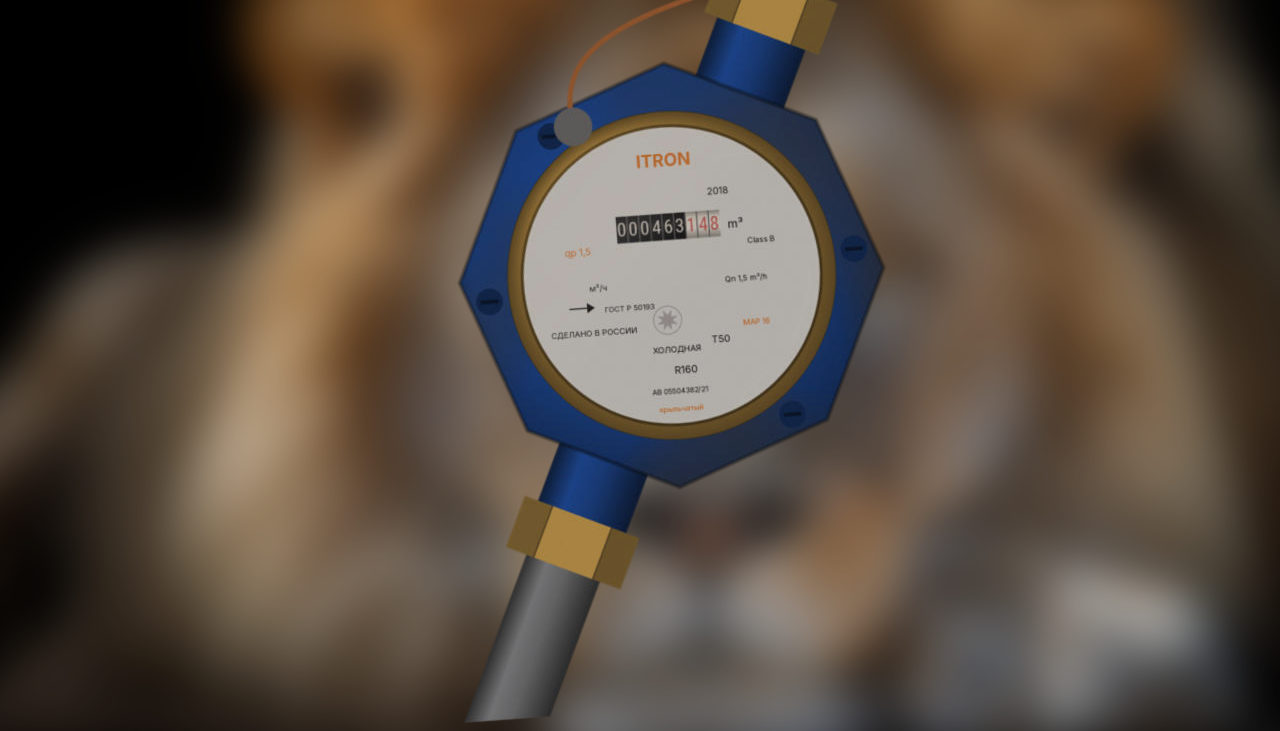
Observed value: 463.148; m³
